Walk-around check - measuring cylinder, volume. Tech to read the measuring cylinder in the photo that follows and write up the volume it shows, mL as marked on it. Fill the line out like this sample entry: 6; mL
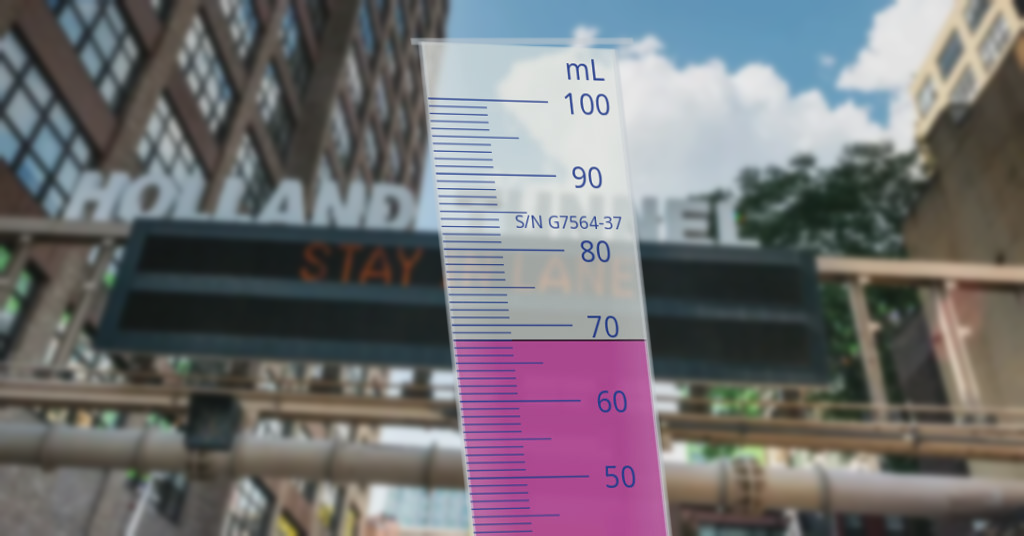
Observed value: 68; mL
